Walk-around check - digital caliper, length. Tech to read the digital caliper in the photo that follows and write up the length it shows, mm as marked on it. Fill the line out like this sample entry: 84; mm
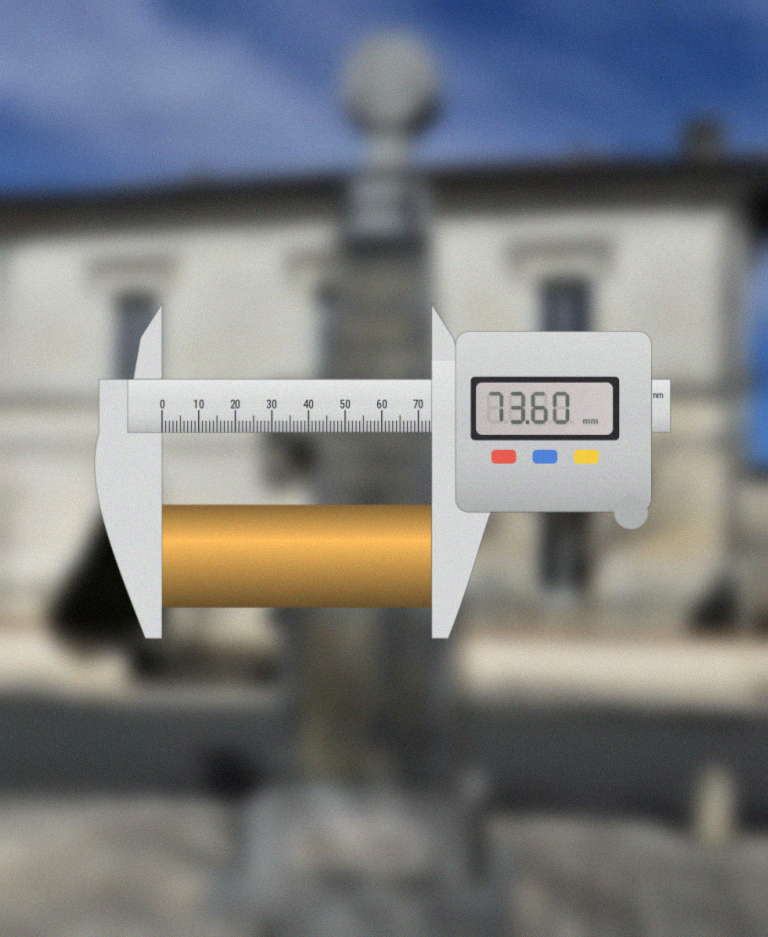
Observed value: 73.60; mm
